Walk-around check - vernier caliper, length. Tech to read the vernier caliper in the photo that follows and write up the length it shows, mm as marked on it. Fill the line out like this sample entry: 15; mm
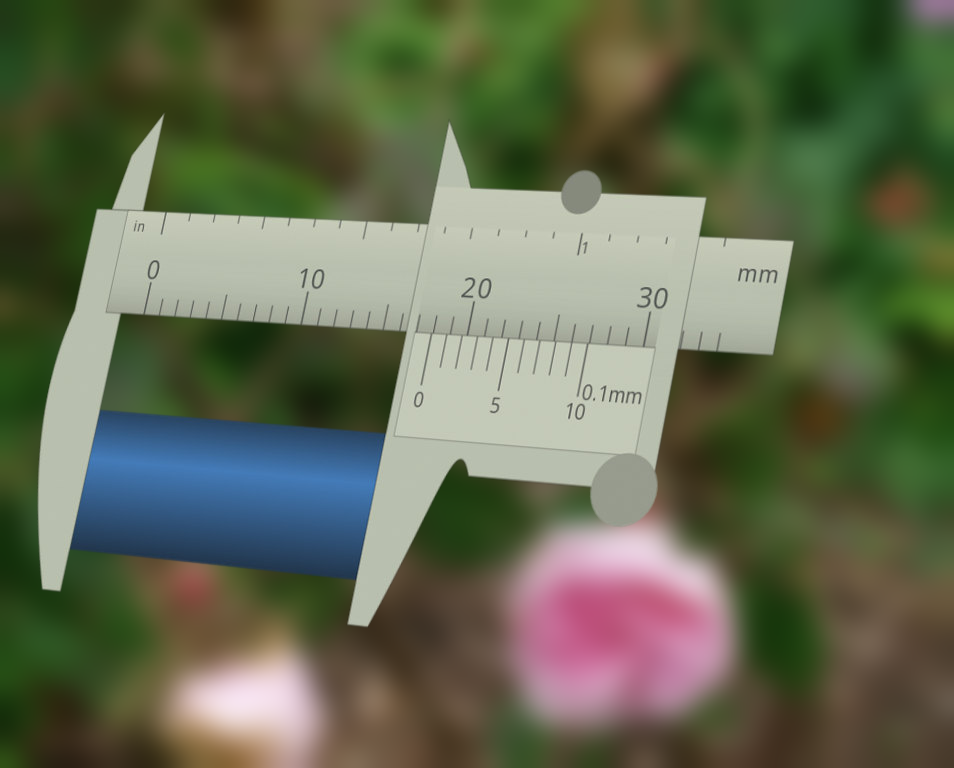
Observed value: 17.9; mm
